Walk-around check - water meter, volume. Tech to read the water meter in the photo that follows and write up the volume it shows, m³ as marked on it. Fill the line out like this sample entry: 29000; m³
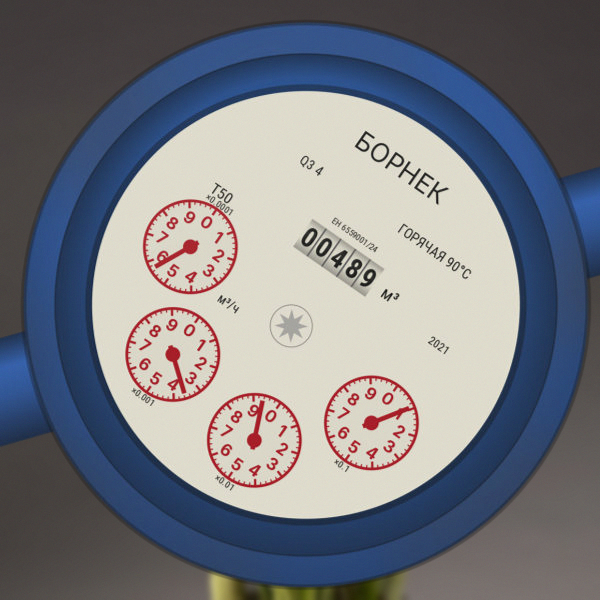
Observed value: 489.0935; m³
